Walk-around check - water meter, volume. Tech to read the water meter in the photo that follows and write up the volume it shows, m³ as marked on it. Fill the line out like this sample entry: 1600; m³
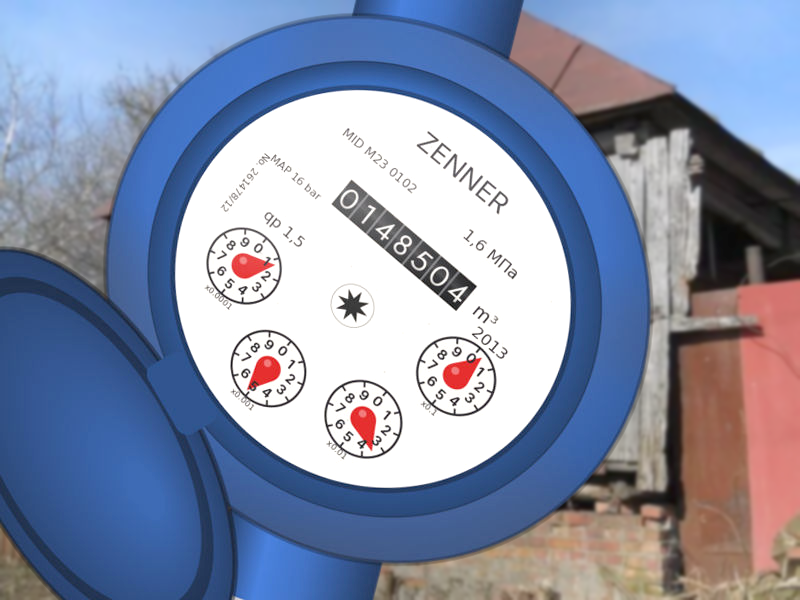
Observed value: 148504.0351; m³
